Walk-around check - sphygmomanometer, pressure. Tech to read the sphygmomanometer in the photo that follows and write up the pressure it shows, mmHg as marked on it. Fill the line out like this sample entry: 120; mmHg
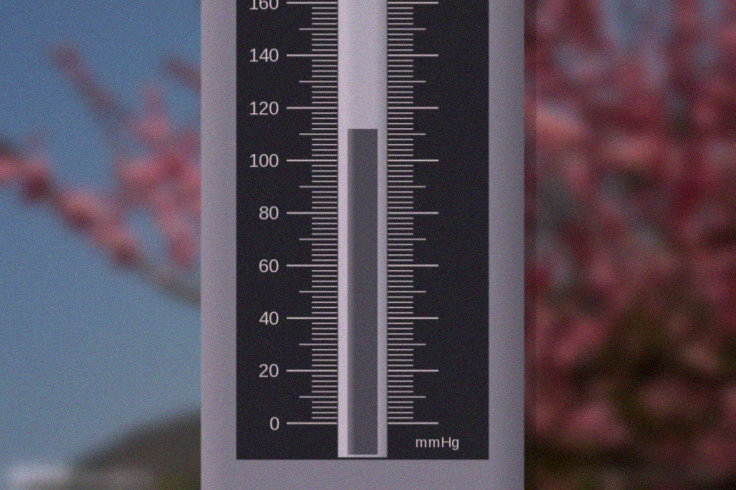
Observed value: 112; mmHg
